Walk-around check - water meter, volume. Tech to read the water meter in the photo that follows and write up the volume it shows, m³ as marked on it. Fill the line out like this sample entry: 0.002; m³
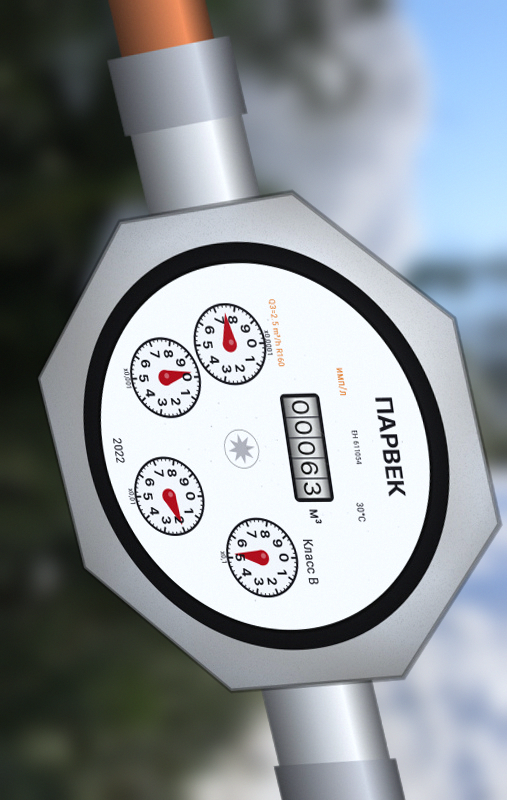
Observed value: 63.5197; m³
